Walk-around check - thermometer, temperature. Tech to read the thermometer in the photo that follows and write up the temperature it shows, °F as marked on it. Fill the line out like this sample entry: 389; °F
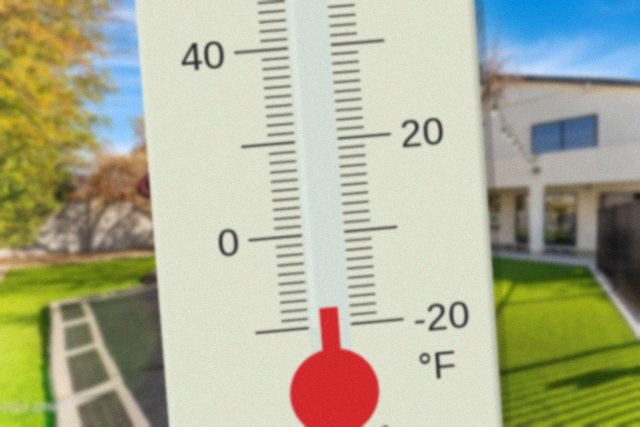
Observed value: -16; °F
